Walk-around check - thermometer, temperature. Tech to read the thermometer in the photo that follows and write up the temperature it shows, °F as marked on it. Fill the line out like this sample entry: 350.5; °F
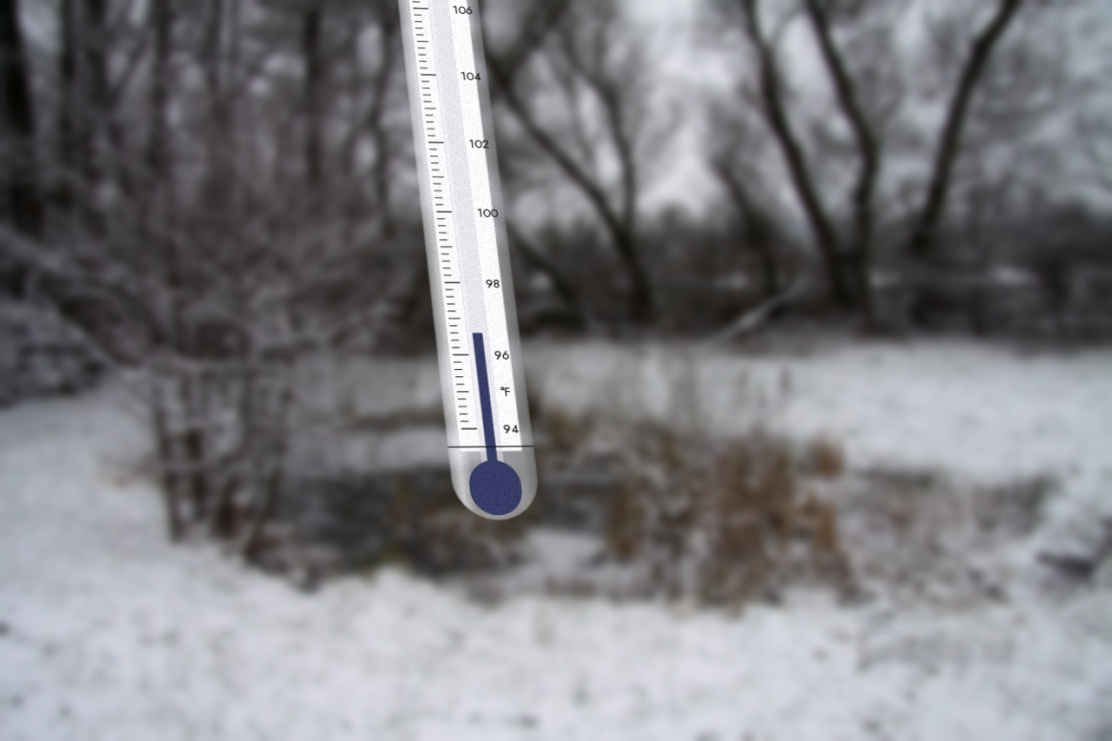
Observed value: 96.6; °F
